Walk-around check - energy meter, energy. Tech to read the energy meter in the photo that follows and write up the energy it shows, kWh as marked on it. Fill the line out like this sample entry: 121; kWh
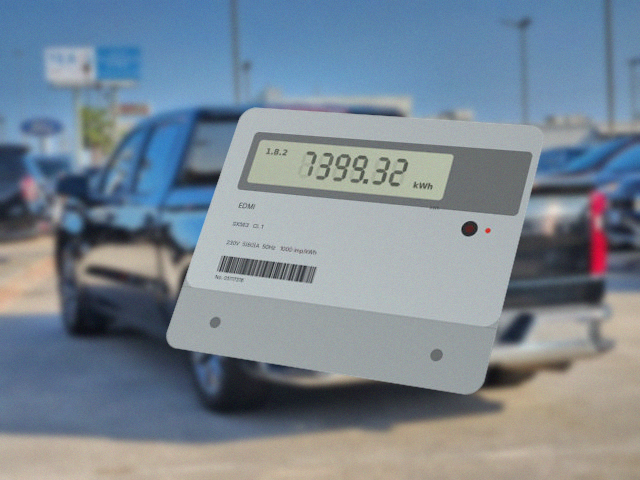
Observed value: 7399.32; kWh
